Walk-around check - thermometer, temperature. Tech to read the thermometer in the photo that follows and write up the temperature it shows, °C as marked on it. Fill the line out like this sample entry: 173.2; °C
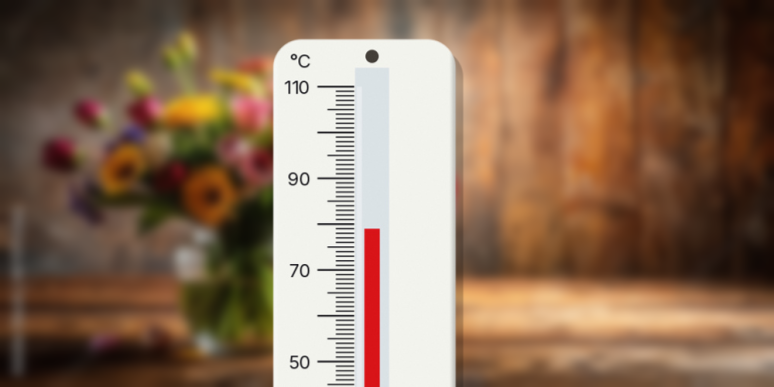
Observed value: 79; °C
